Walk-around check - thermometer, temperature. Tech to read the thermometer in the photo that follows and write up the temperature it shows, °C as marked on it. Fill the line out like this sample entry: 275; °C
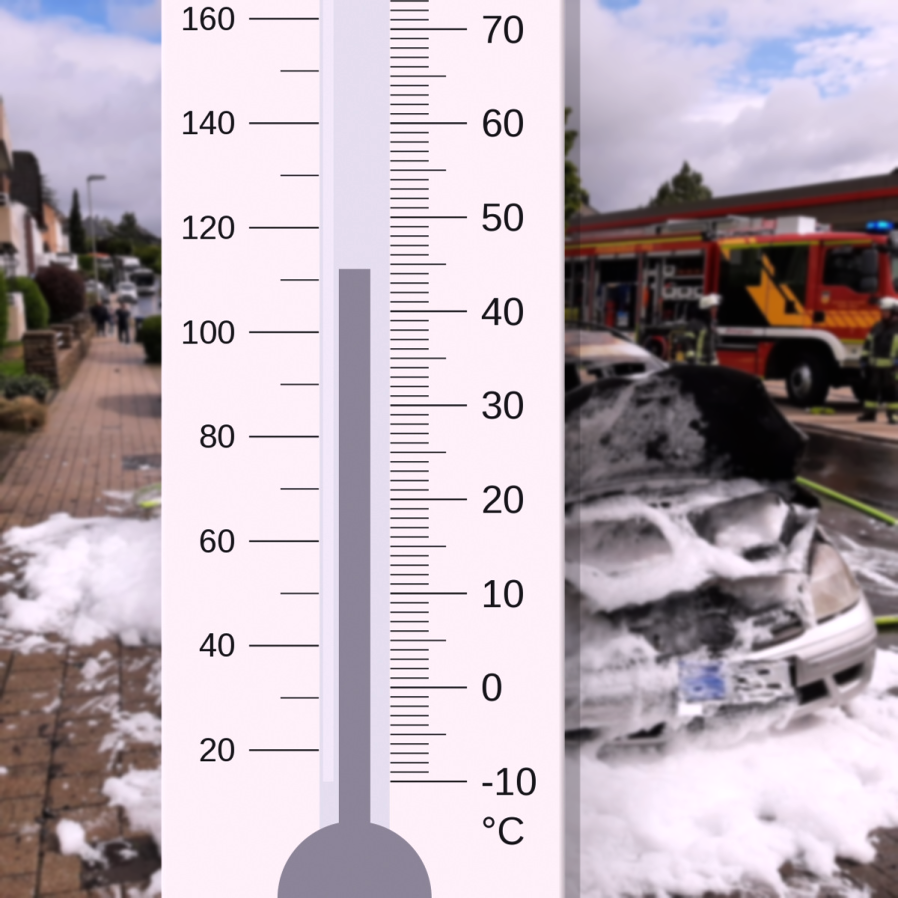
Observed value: 44.5; °C
